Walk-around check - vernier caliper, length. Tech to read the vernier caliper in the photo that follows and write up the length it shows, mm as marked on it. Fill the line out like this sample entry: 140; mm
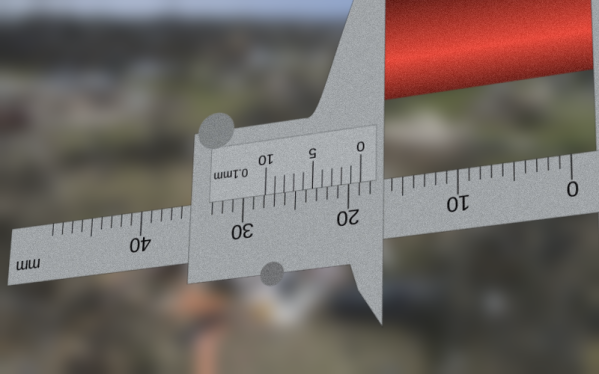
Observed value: 18.9; mm
